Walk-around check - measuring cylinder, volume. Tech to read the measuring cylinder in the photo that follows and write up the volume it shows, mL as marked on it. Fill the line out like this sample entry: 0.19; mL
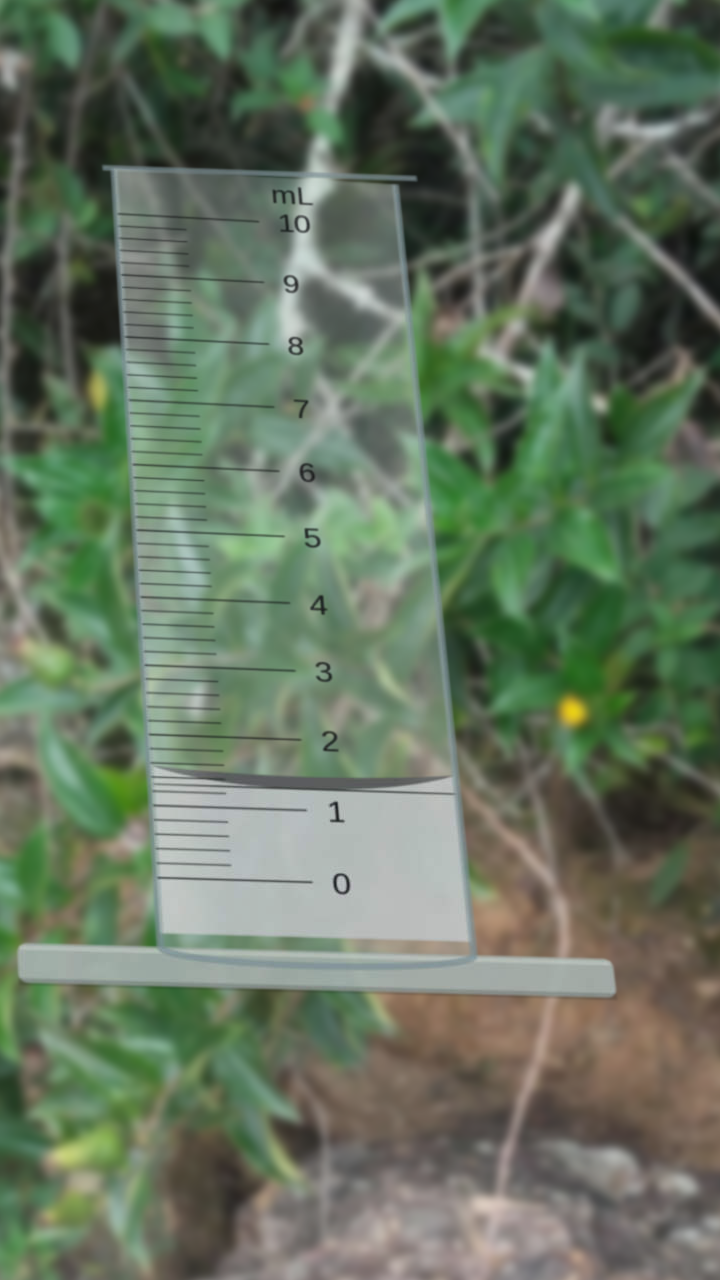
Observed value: 1.3; mL
